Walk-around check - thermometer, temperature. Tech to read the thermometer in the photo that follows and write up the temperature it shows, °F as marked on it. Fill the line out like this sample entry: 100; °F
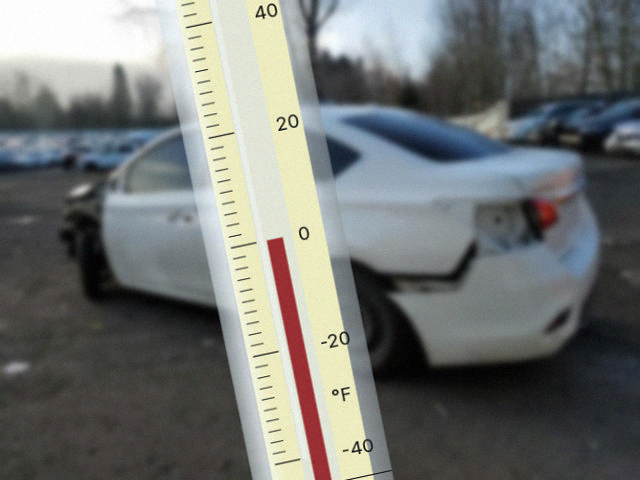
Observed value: 0; °F
